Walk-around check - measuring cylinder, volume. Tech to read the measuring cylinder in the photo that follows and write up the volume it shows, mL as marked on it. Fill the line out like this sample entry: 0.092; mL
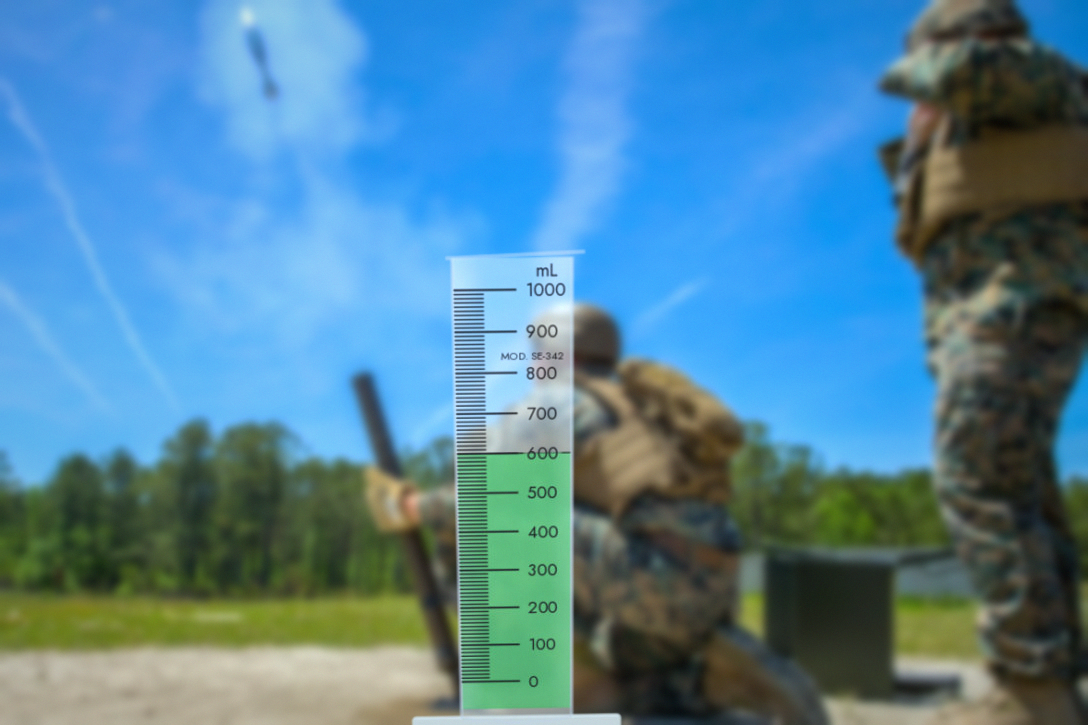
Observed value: 600; mL
